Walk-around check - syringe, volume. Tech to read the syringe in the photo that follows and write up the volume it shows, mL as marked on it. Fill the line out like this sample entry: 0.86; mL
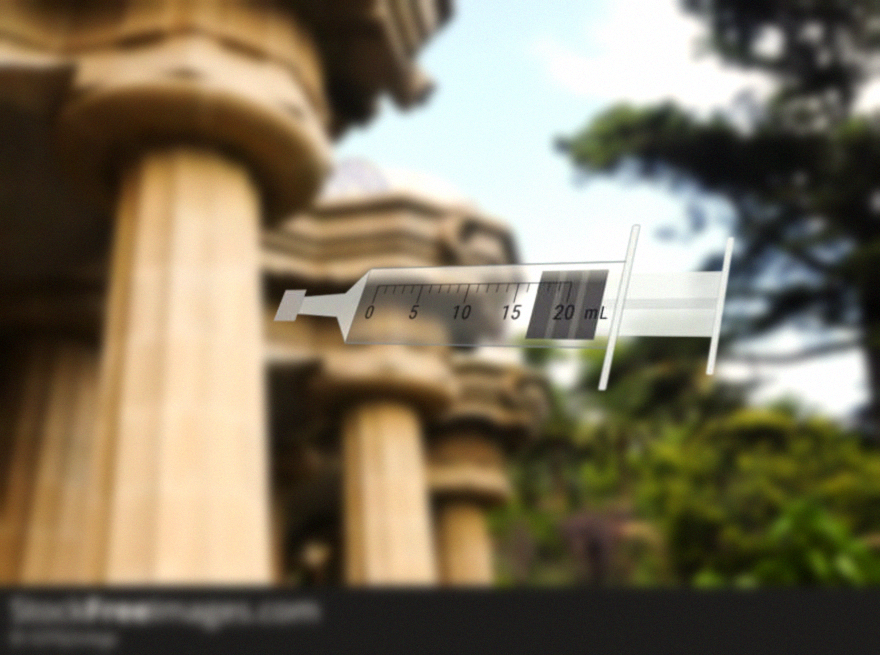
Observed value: 17; mL
